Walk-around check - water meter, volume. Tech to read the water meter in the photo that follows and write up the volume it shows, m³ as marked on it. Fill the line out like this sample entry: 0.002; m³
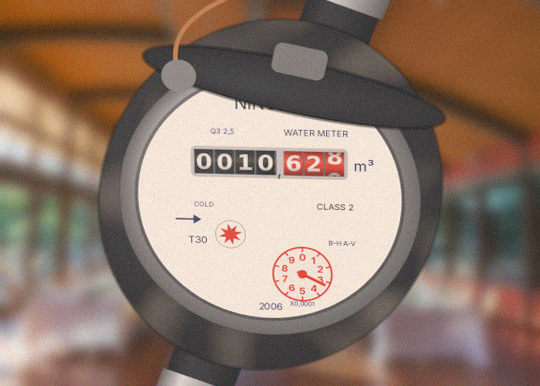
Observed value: 10.6283; m³
